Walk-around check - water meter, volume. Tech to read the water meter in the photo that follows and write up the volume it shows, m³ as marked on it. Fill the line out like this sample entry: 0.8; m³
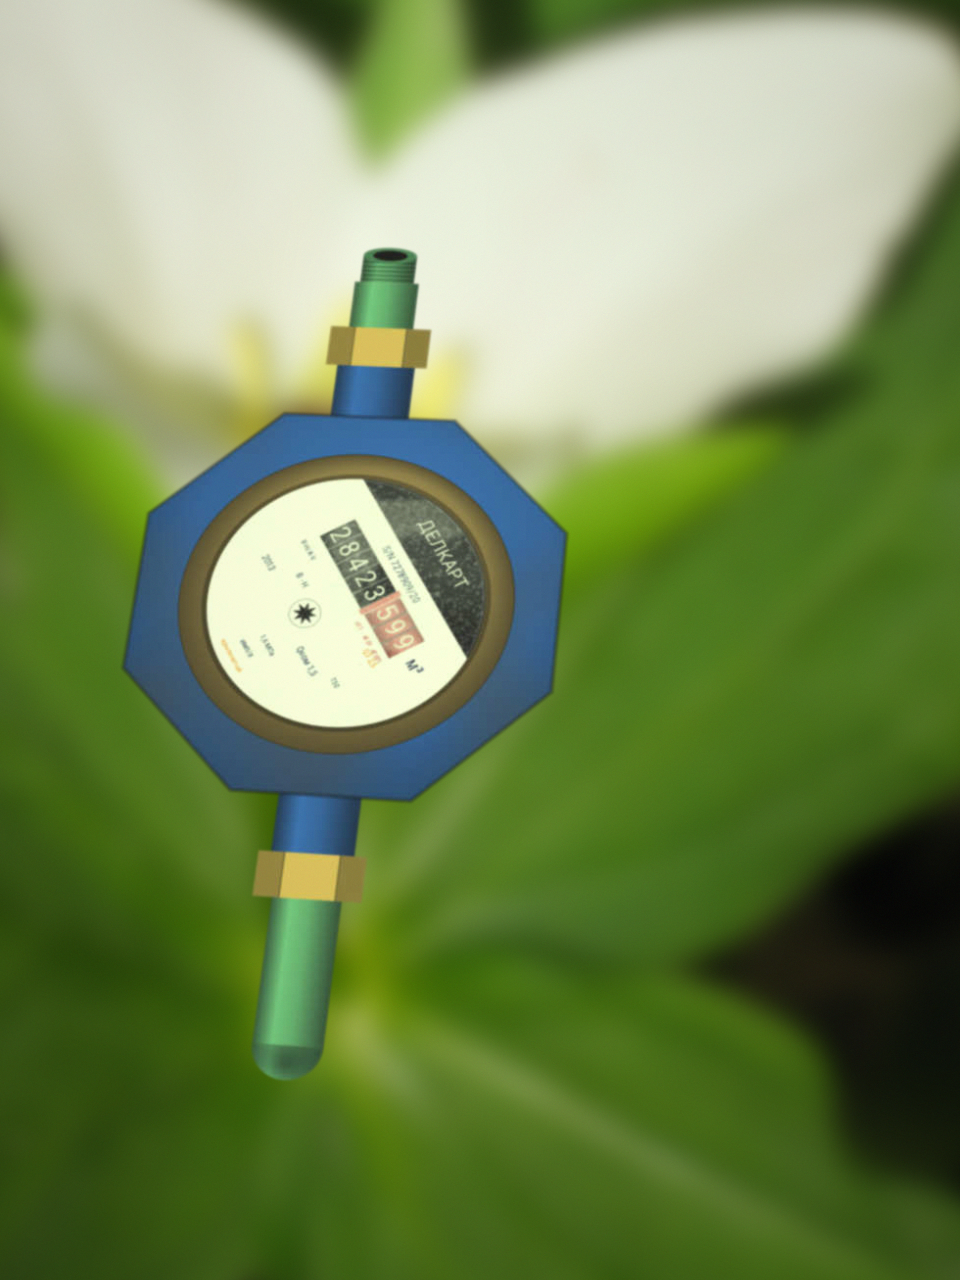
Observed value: 28423.599; m³
